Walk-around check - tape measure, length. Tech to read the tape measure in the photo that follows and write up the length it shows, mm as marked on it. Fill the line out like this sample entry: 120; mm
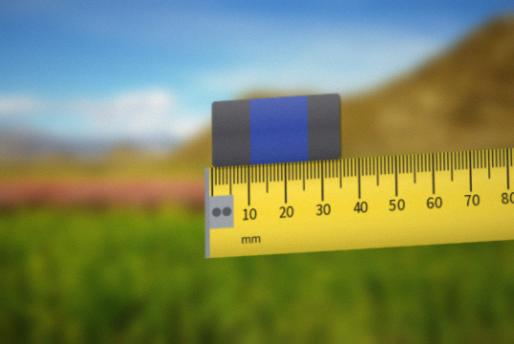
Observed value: 35; mm
